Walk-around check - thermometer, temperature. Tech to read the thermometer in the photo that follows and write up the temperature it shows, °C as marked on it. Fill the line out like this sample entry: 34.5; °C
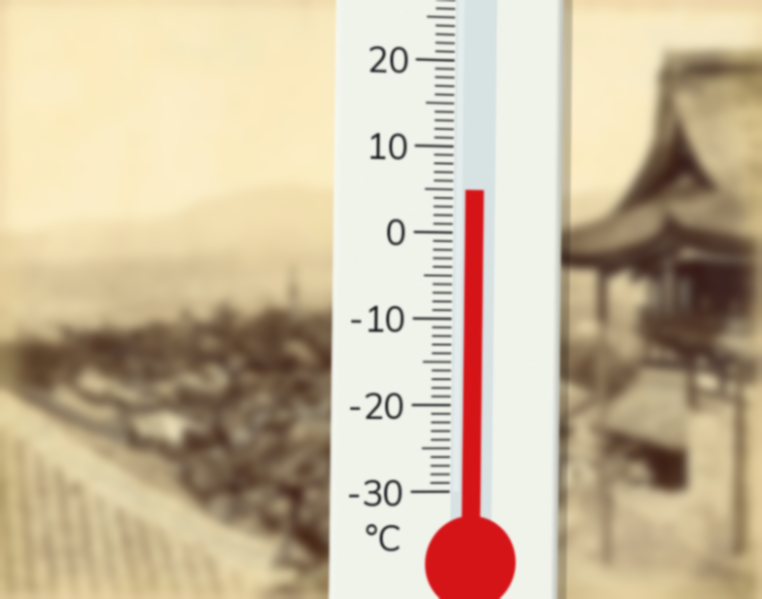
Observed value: 5; °C
